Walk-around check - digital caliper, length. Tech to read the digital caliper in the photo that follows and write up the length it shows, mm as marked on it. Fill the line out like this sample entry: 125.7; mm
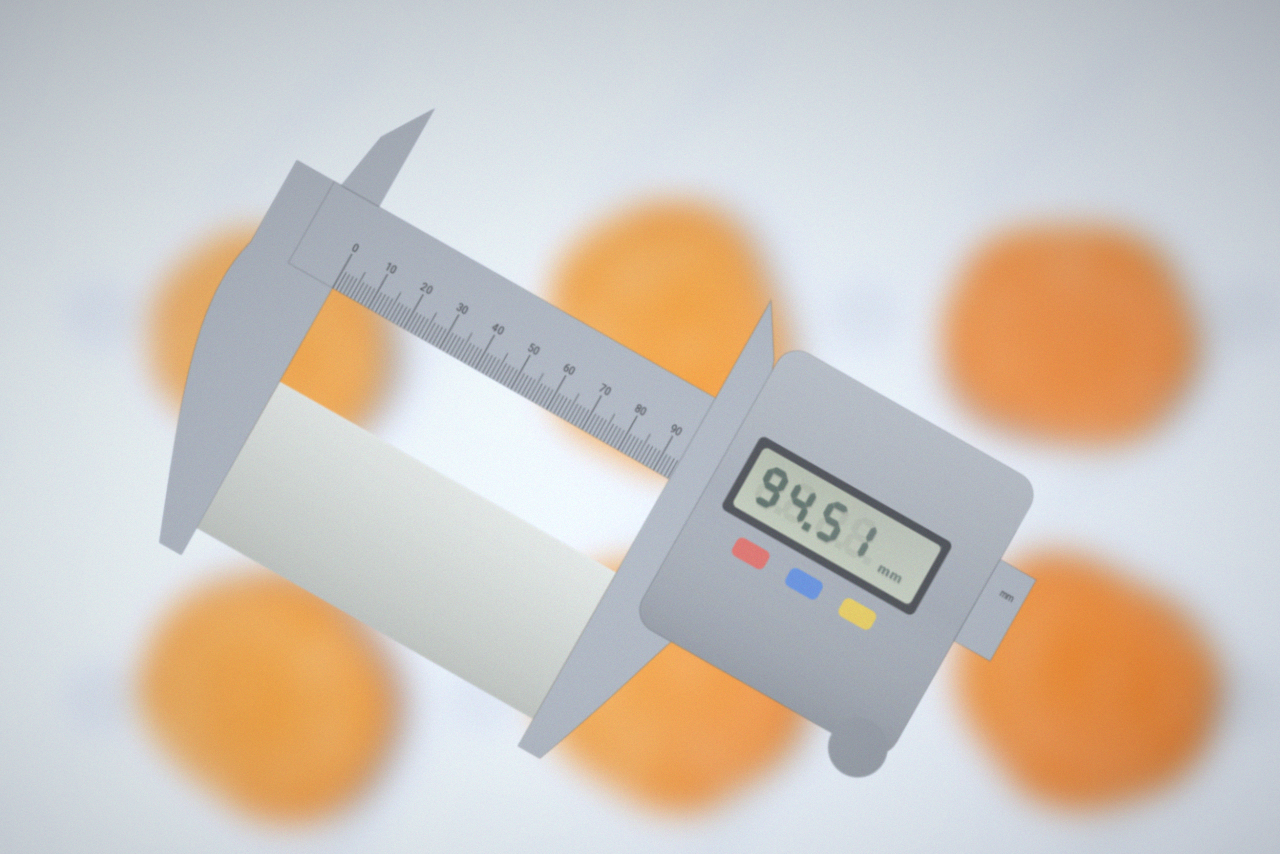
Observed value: 94.51; mm
